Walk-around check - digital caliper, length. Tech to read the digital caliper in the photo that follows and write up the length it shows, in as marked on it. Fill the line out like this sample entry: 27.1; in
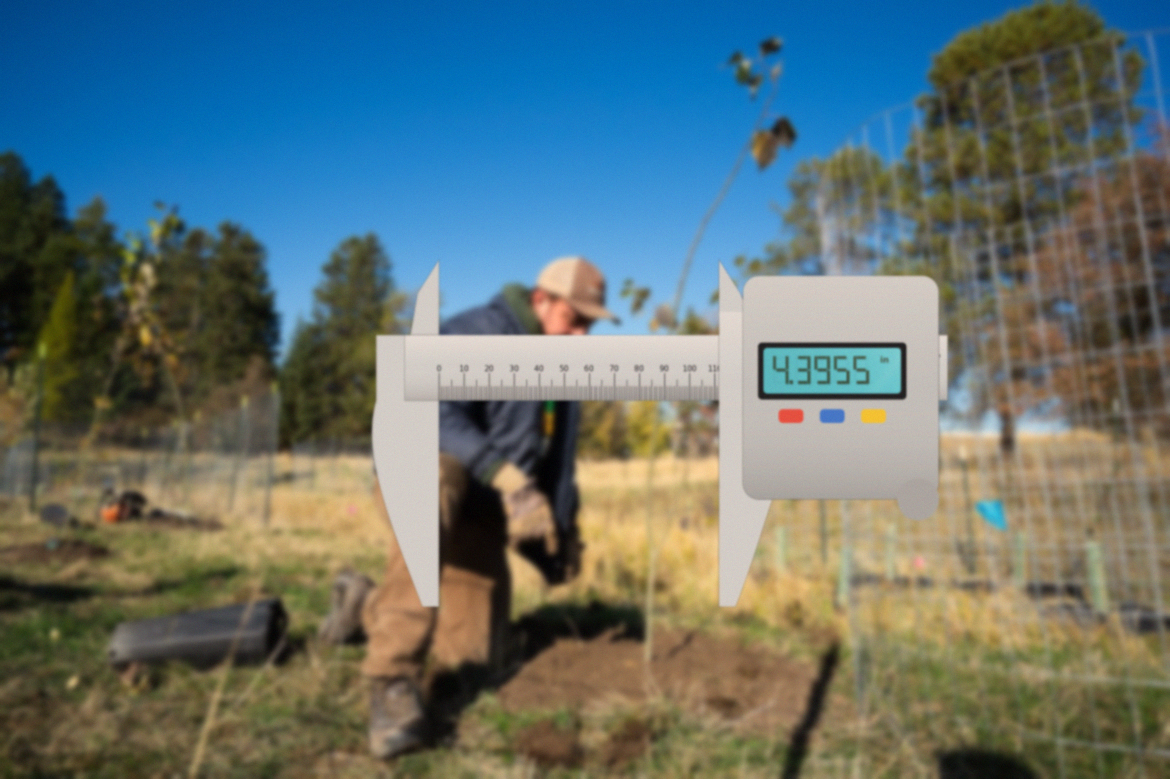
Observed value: 4.3955; in
